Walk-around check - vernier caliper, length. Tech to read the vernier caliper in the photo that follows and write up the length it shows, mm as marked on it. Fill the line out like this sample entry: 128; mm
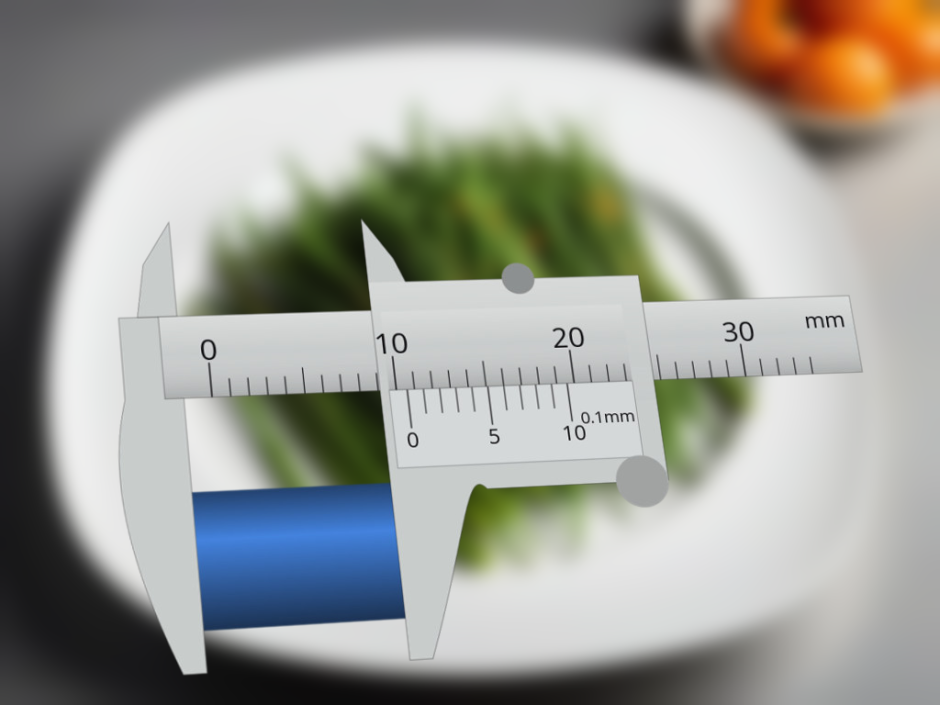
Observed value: 10.6; mm
